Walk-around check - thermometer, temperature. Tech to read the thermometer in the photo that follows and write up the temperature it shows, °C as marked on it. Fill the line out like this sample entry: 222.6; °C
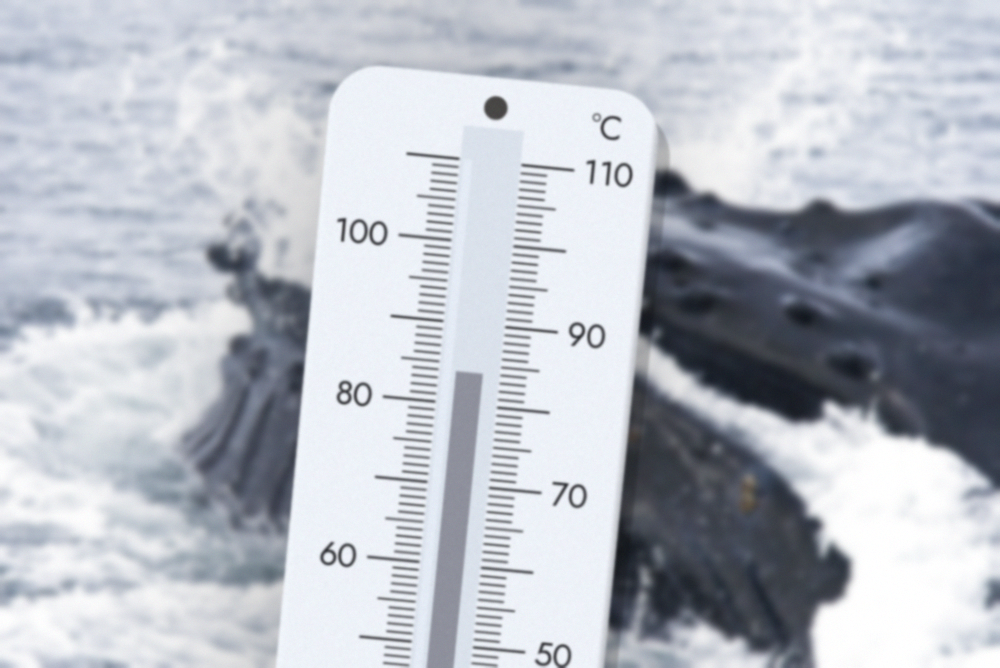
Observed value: 84; °C
